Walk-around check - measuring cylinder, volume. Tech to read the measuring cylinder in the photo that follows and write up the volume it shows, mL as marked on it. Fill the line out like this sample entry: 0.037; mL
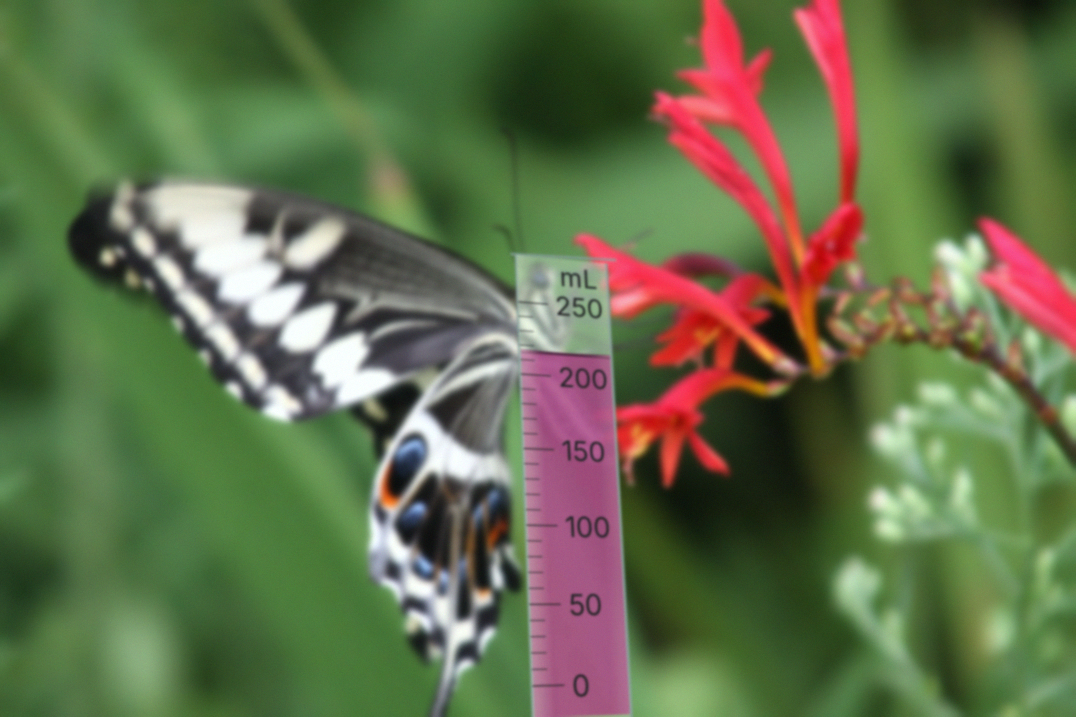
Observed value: 215; mL
